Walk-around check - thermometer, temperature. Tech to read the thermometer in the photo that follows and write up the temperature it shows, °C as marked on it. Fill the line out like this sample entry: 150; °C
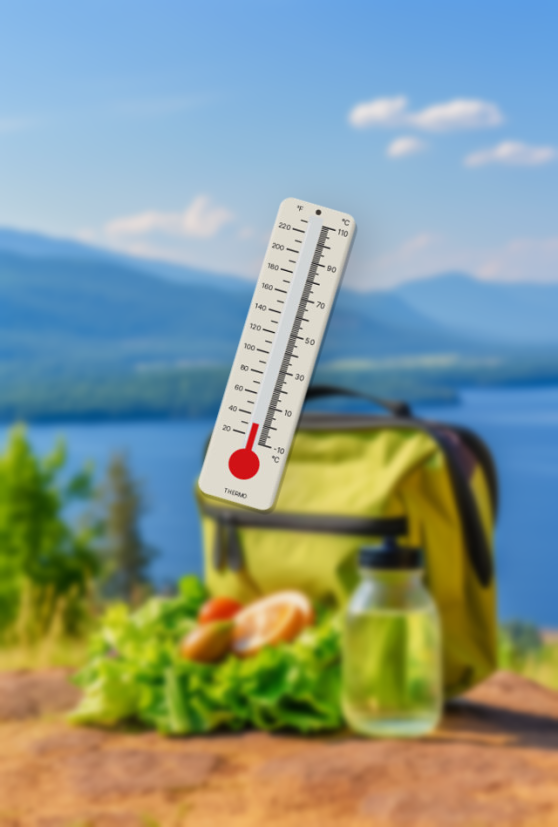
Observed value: 0; °C
